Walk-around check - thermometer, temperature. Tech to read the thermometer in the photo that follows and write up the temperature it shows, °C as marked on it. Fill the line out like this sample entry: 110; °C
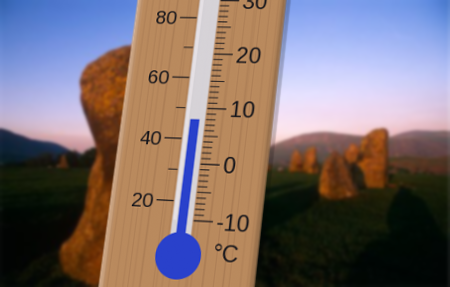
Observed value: 8; °C
